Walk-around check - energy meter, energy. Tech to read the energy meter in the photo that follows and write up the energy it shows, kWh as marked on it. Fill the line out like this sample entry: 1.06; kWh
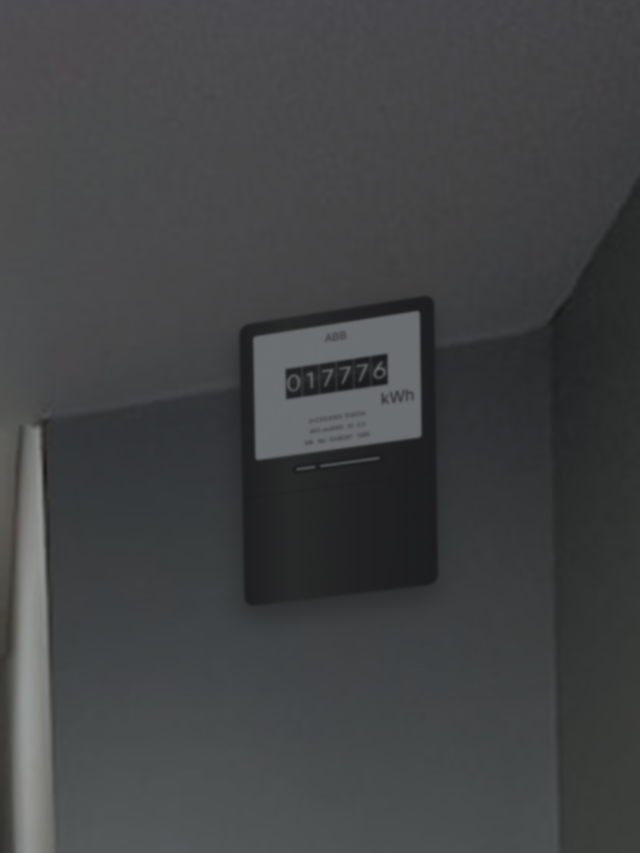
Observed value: 17776; kWh
